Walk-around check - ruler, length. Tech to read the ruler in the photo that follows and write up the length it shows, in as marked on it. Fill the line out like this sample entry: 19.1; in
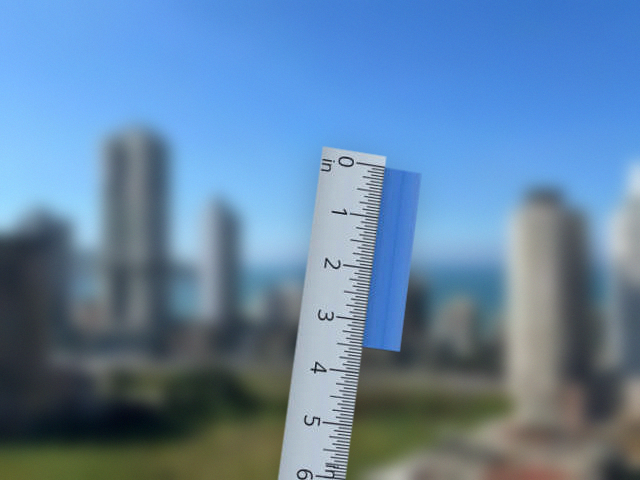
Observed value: 3.5; in
